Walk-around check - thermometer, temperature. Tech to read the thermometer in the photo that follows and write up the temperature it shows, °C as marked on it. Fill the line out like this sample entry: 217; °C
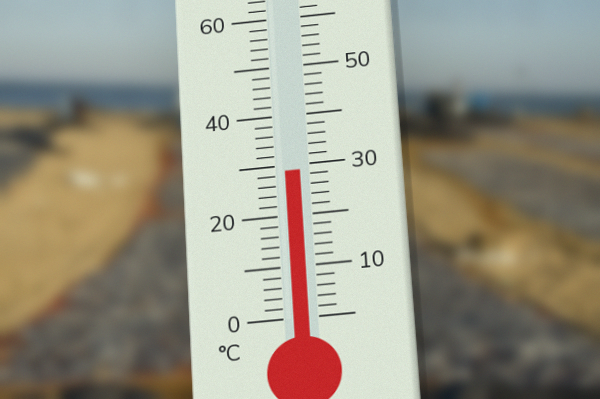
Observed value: 29; °C
